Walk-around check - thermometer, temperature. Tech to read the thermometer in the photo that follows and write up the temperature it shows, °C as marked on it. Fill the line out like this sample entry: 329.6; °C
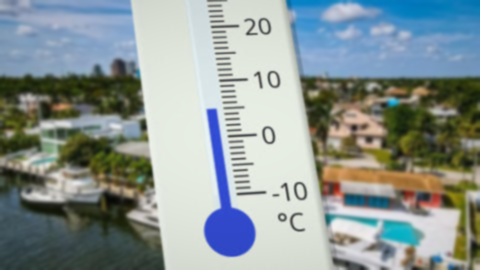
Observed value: 5; °C
